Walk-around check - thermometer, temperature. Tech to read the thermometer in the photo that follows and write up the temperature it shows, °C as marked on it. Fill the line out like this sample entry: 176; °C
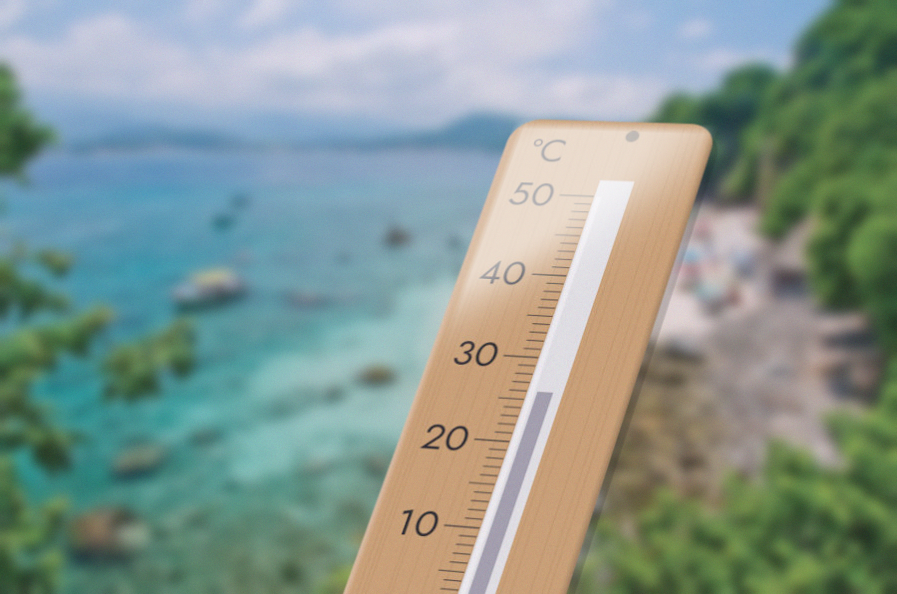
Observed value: 26; °C
